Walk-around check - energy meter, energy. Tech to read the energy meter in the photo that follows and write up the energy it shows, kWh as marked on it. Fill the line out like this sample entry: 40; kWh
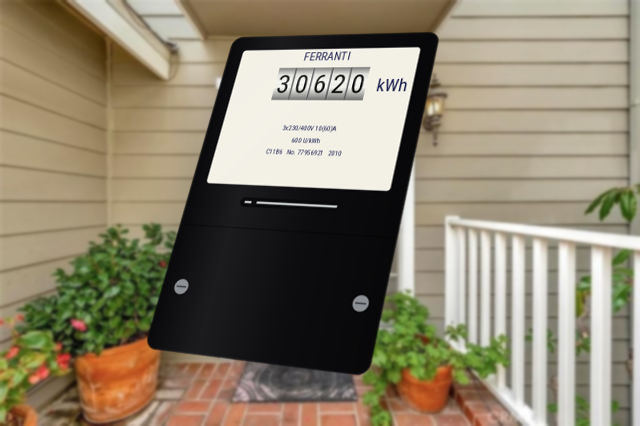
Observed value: 30620; kWh
